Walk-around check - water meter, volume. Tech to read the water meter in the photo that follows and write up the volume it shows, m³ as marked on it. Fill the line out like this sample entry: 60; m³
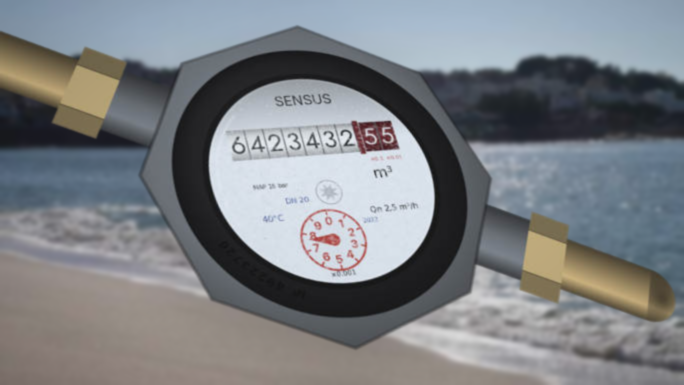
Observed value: 6423432.557; m³
